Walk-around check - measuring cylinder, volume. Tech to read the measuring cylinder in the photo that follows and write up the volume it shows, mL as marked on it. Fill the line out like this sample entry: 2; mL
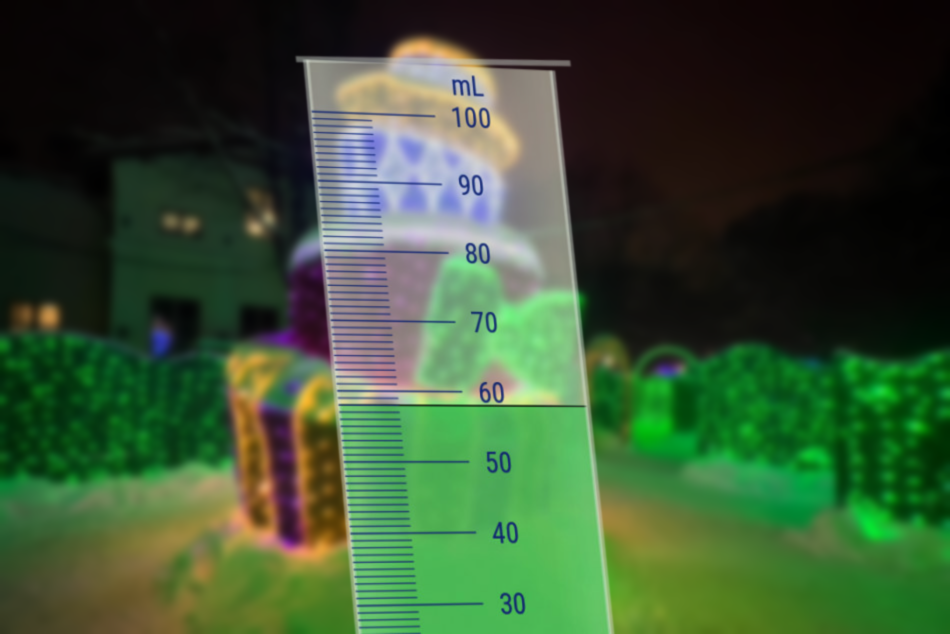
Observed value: 58; mL
